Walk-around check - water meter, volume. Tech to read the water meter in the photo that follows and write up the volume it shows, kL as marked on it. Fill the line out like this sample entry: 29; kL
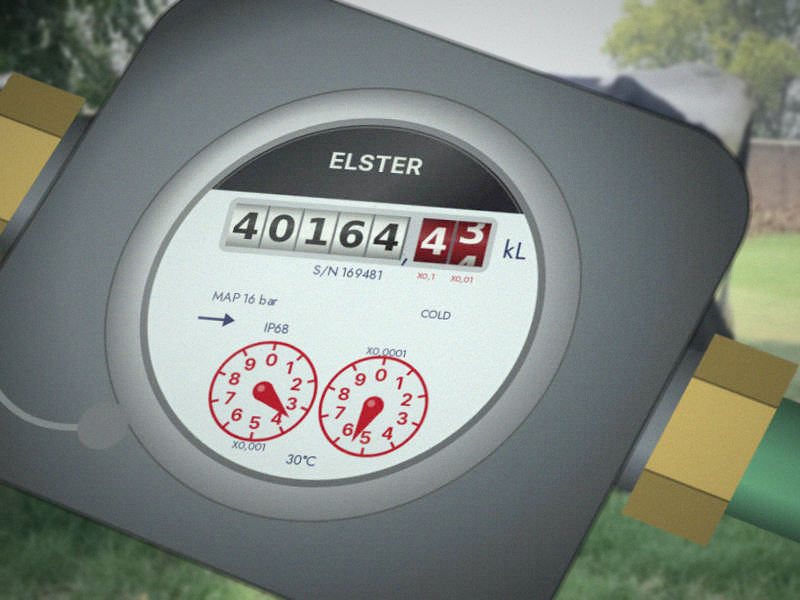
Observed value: 40164.4335; kL
